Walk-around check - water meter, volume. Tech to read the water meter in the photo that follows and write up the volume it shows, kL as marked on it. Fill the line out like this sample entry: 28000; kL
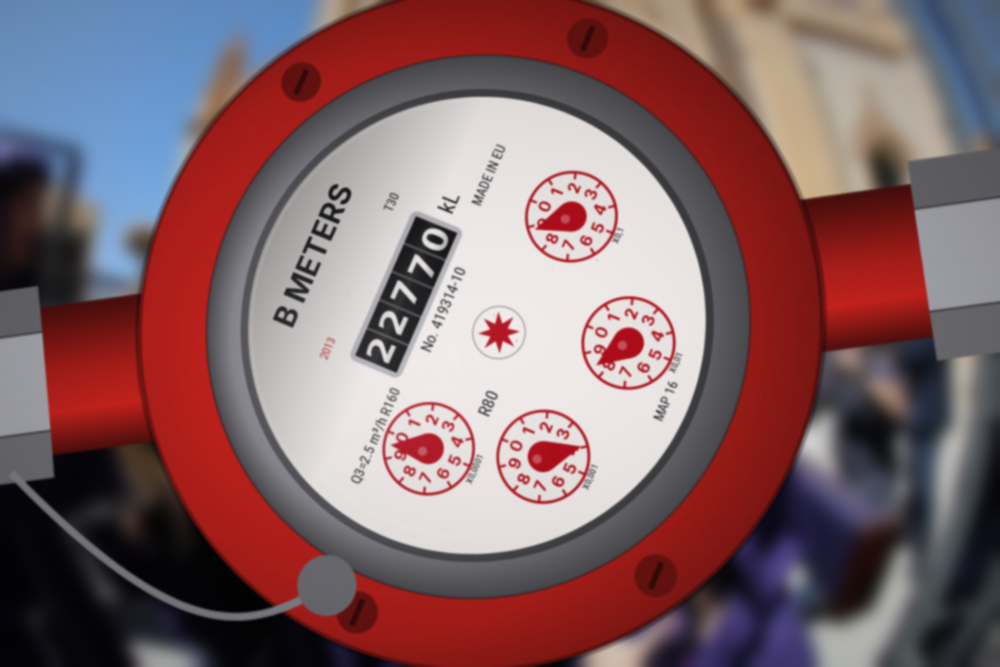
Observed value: 22769.8839; kL
